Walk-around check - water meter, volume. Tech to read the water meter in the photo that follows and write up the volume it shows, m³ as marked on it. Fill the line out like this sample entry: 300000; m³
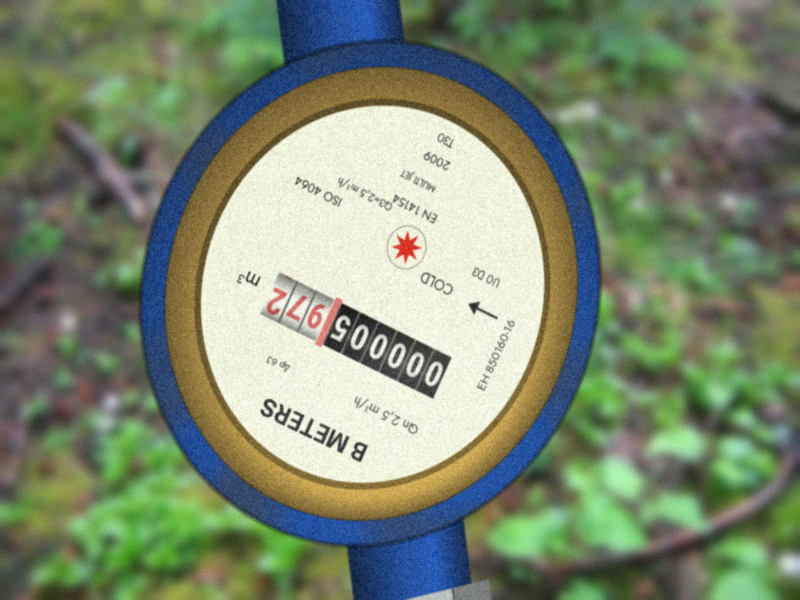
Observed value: 5.972; m³
